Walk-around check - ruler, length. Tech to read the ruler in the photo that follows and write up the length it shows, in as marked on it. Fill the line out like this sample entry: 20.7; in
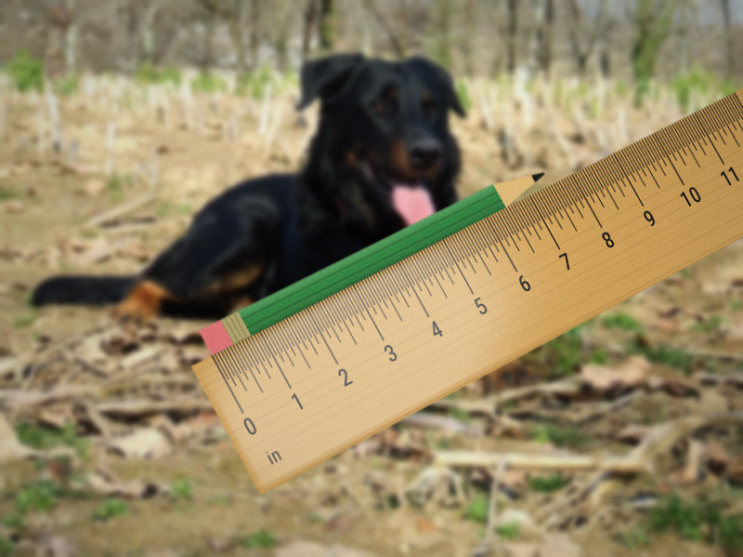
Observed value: 7.5; in
